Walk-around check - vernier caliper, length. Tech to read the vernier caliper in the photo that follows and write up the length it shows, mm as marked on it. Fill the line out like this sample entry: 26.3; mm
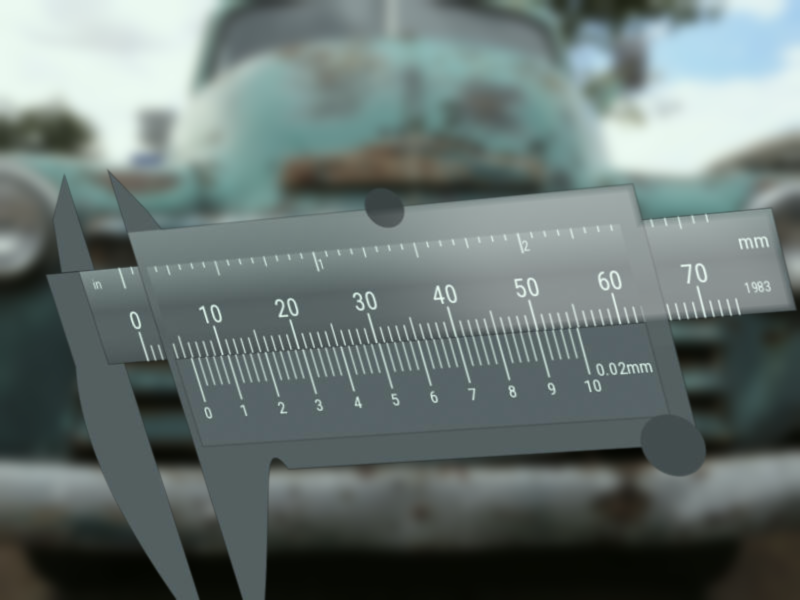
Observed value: 5.8; mm
